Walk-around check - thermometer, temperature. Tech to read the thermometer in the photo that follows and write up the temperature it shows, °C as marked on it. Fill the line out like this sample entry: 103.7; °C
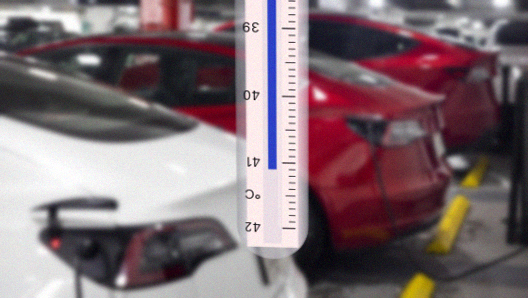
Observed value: 41.1; °C
